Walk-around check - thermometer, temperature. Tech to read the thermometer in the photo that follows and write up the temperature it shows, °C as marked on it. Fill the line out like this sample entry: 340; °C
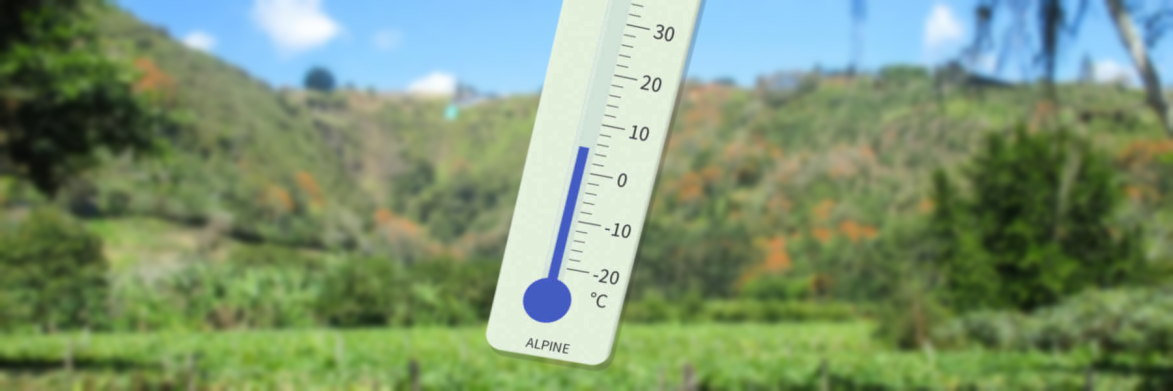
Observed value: 5; °C
